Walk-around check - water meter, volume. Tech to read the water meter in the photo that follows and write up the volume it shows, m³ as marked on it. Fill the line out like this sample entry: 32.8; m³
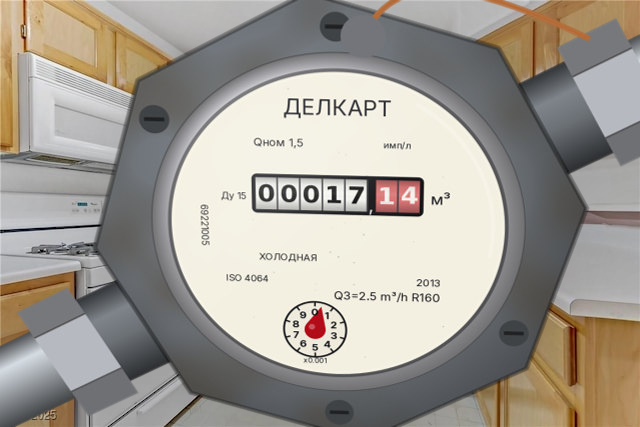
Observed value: 17.140; m³
